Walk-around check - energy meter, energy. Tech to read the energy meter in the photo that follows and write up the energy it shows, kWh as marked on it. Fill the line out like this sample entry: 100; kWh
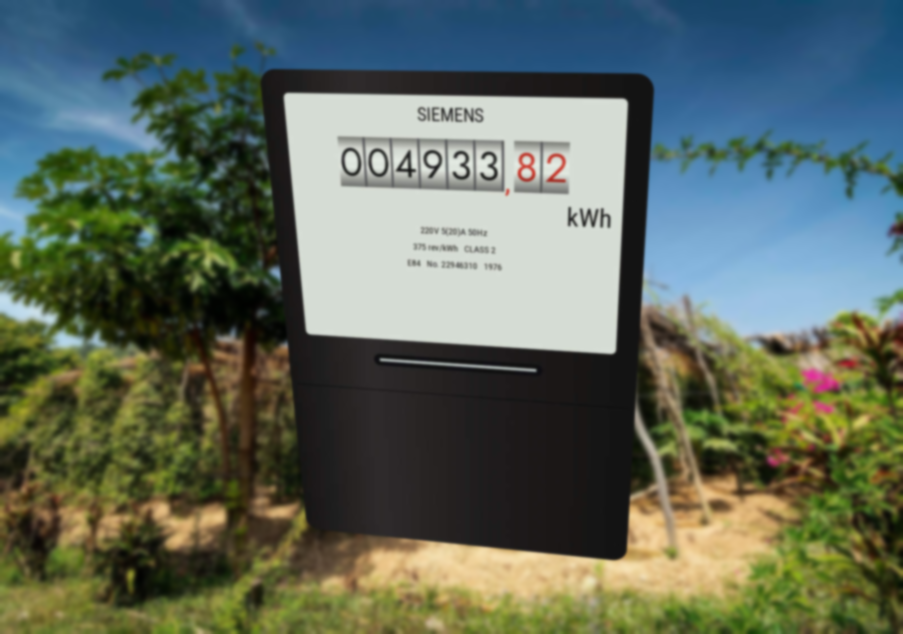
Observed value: 4933.82; kWh
